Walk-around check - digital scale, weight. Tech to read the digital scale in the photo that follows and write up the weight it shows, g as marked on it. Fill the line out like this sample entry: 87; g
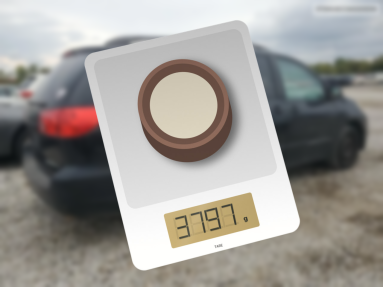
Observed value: 3797; g
